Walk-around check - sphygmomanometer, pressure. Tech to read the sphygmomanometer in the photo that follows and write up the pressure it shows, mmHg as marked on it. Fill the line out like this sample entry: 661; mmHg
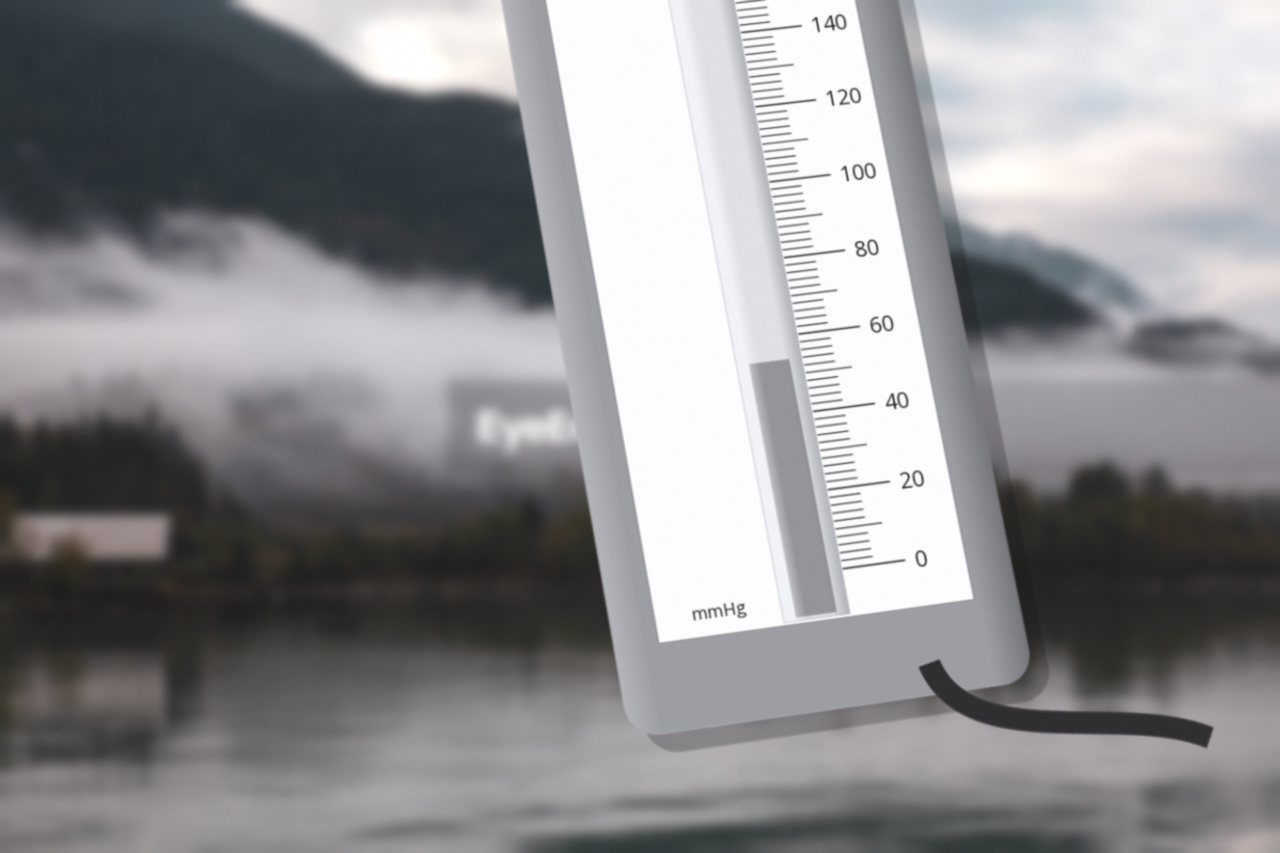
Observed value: 54; mmHg
